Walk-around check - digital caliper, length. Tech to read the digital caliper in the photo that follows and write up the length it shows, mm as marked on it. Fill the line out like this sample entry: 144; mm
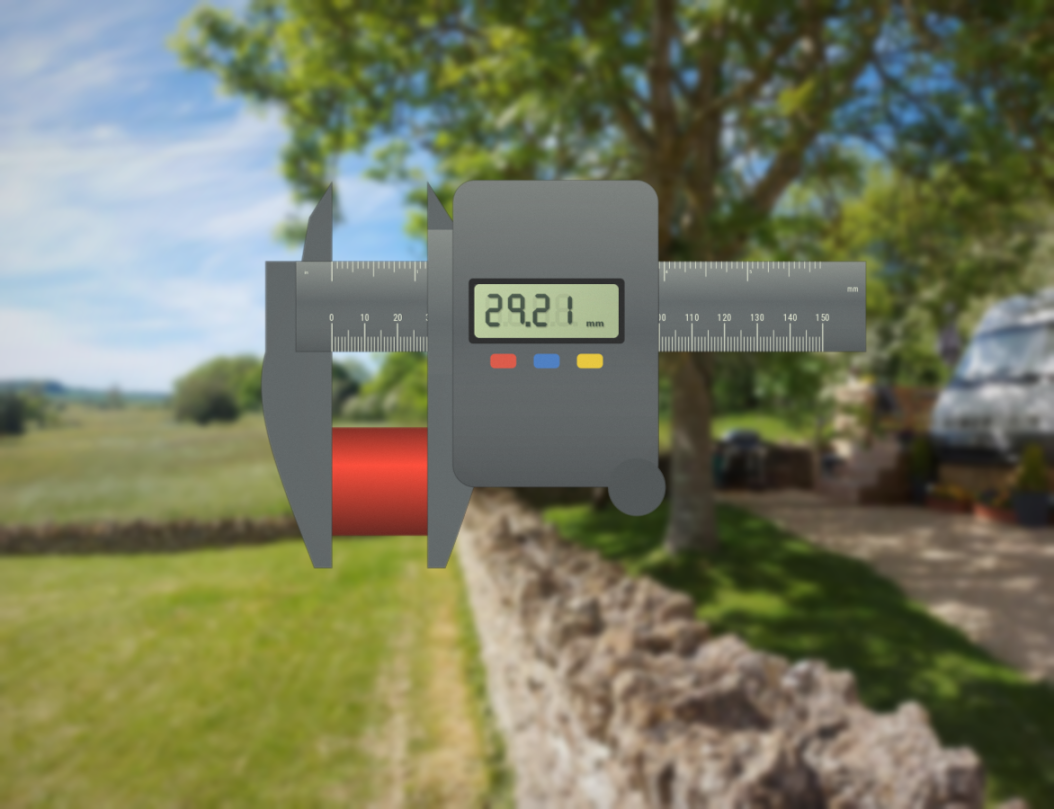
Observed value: 29.21; mm
